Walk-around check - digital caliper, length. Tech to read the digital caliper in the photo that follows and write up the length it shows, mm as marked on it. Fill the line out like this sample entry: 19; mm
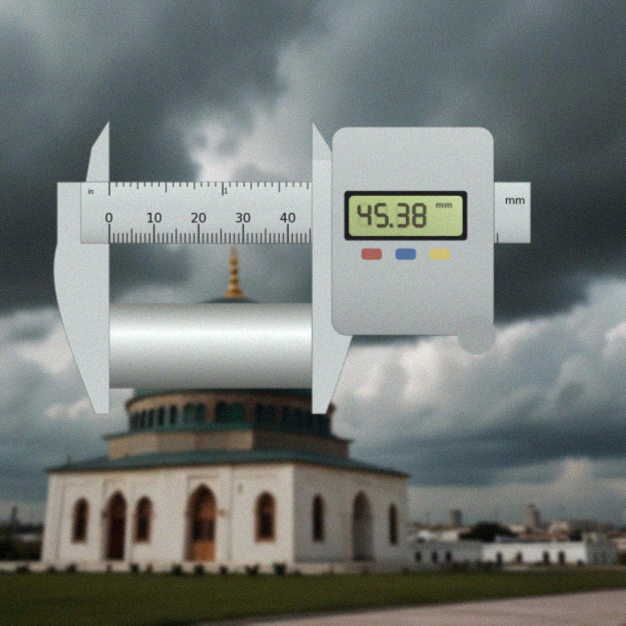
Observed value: 45.38; mm
